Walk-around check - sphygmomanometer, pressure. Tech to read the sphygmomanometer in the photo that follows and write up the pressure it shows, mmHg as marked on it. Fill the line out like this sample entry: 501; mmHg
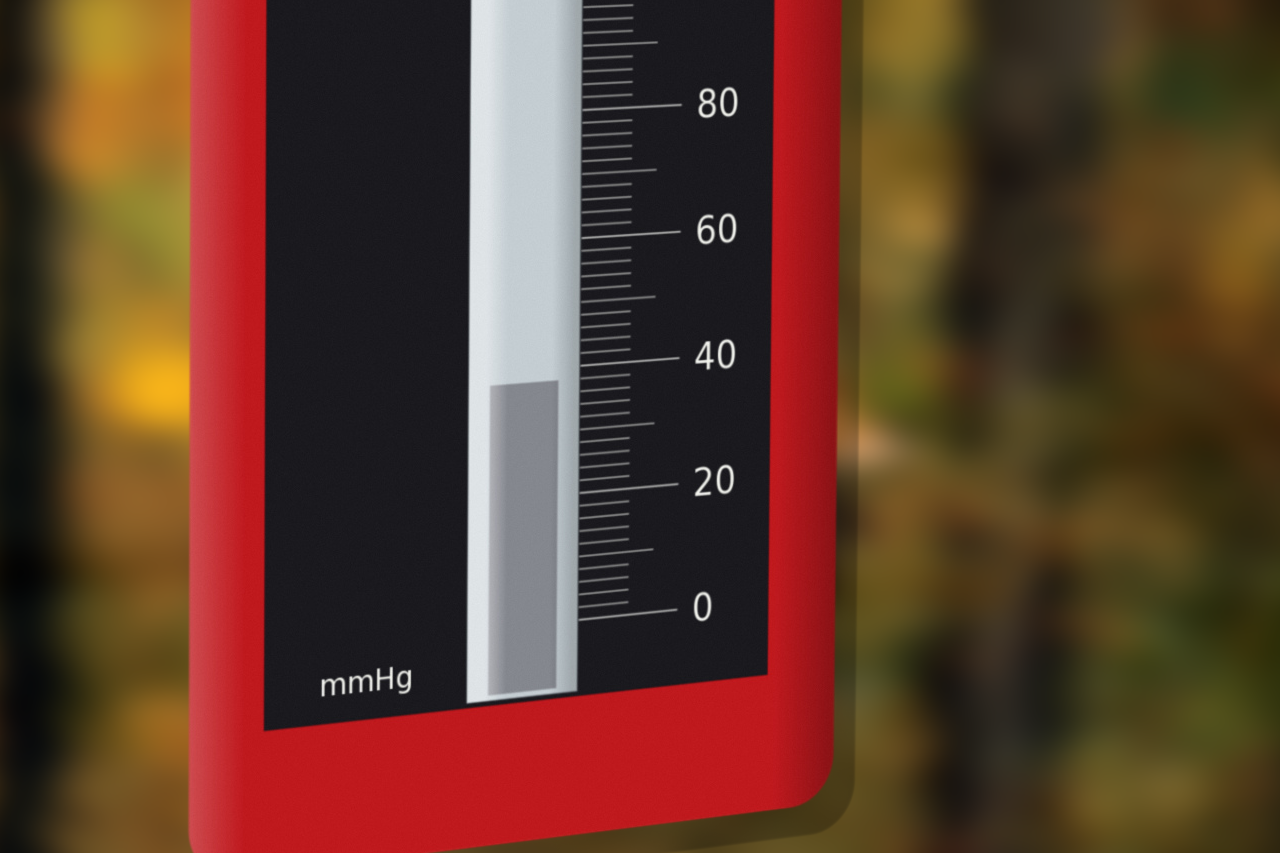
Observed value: 38; mmHg
